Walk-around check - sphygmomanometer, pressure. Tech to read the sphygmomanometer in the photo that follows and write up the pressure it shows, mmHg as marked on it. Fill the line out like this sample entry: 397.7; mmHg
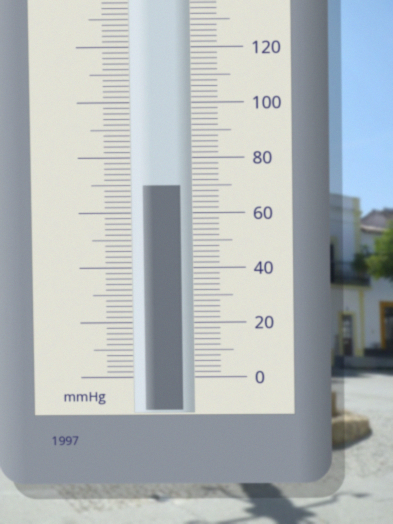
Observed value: 70; mmHg
